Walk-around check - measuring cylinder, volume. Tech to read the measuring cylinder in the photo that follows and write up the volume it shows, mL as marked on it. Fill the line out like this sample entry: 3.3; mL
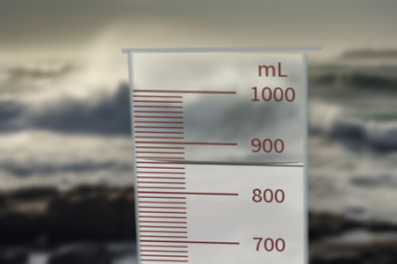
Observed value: 860; mL
